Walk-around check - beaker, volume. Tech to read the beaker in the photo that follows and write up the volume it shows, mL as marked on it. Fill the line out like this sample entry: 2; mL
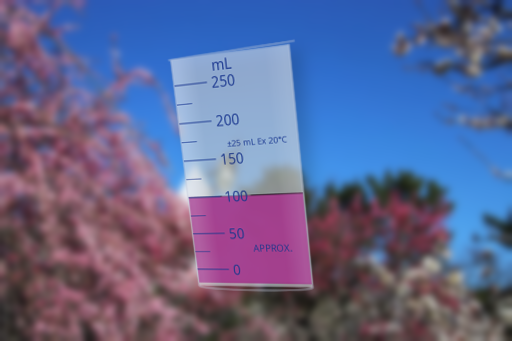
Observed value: 100; mL
